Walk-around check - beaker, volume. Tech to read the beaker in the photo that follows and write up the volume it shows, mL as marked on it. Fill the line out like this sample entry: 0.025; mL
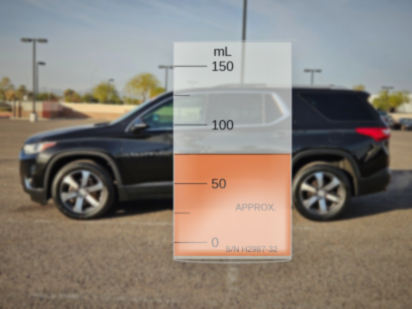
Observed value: 75; mL
